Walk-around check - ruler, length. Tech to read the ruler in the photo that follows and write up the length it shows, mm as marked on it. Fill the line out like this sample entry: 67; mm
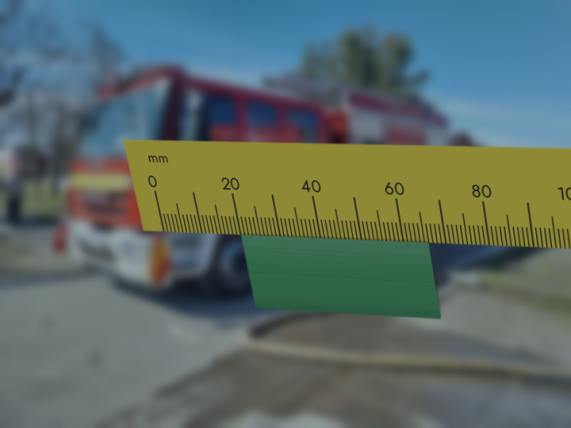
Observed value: 46; mm
